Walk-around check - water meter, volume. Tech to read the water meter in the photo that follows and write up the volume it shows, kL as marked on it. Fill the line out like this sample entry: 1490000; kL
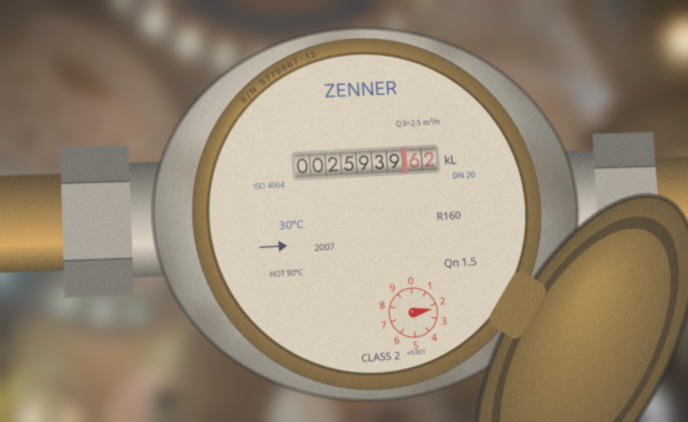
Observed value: 25939.622; kL
